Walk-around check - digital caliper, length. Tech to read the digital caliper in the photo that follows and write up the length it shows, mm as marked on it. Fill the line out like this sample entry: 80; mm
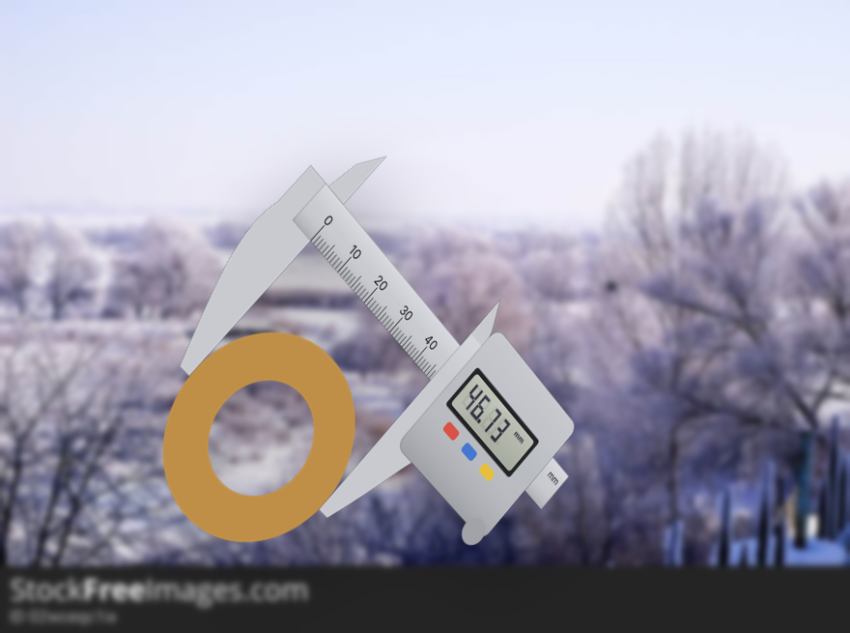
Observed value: 46.73; mm
